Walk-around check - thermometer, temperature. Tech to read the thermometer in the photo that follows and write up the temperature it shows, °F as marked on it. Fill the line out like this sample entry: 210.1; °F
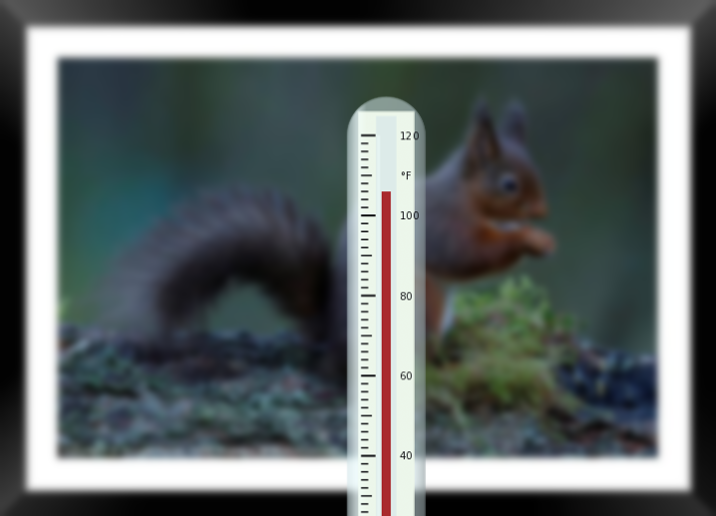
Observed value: 106; °F
